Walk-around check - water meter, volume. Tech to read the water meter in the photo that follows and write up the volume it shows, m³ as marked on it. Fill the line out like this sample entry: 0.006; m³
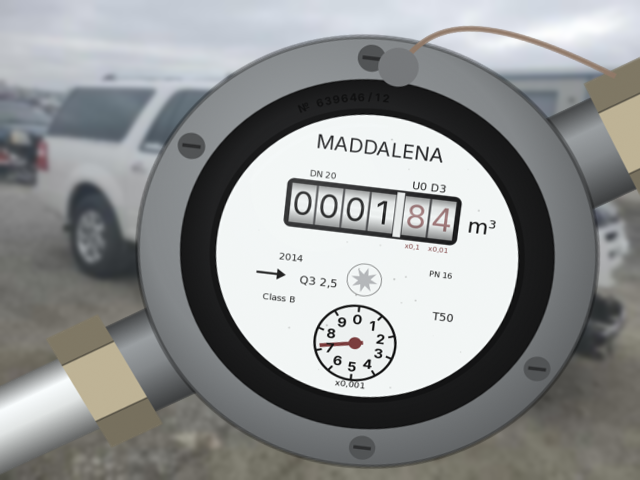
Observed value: 1.847; m³
